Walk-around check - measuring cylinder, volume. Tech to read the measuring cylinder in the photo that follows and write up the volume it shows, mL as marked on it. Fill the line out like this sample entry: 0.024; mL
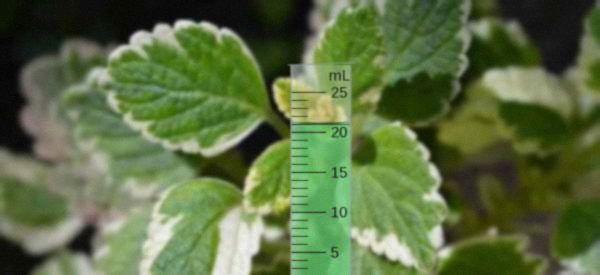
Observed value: 21; mL
